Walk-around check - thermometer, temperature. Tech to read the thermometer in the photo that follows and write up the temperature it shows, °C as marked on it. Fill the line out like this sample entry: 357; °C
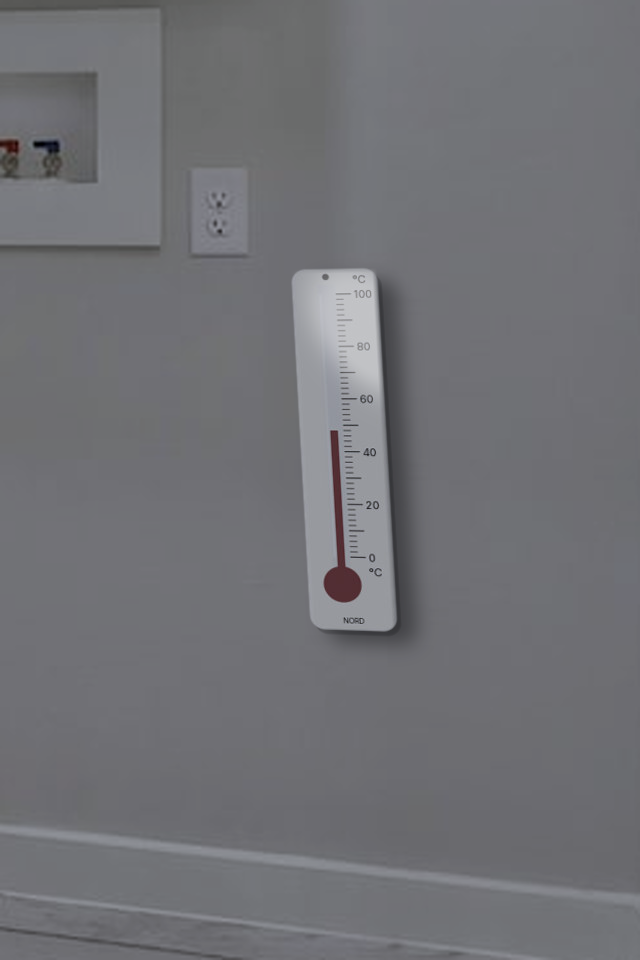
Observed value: 48; °C
